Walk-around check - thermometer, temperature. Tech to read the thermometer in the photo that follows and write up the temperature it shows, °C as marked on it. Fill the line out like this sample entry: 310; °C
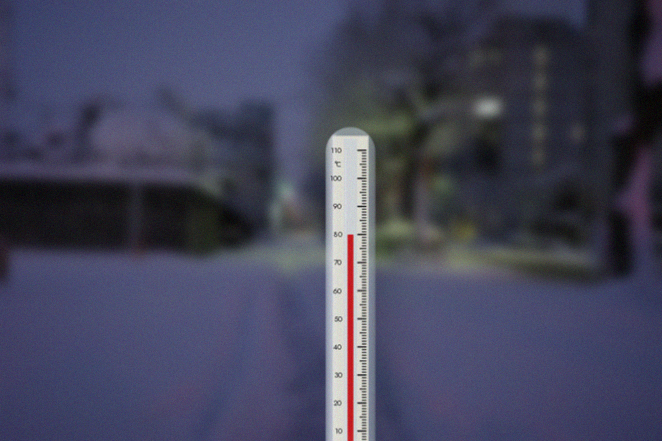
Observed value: 80; °C
